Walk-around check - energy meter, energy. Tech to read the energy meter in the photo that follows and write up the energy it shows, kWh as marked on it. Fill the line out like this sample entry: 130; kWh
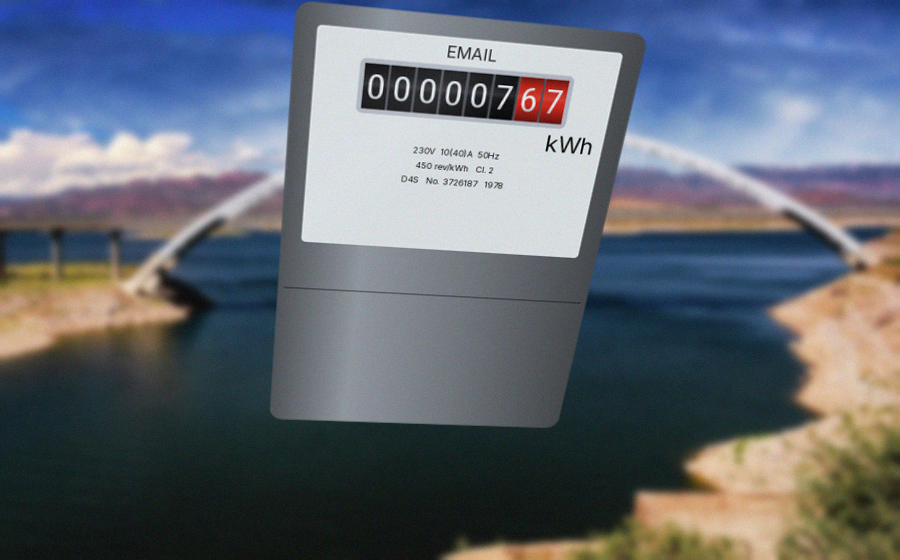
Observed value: 7.67; kWh
